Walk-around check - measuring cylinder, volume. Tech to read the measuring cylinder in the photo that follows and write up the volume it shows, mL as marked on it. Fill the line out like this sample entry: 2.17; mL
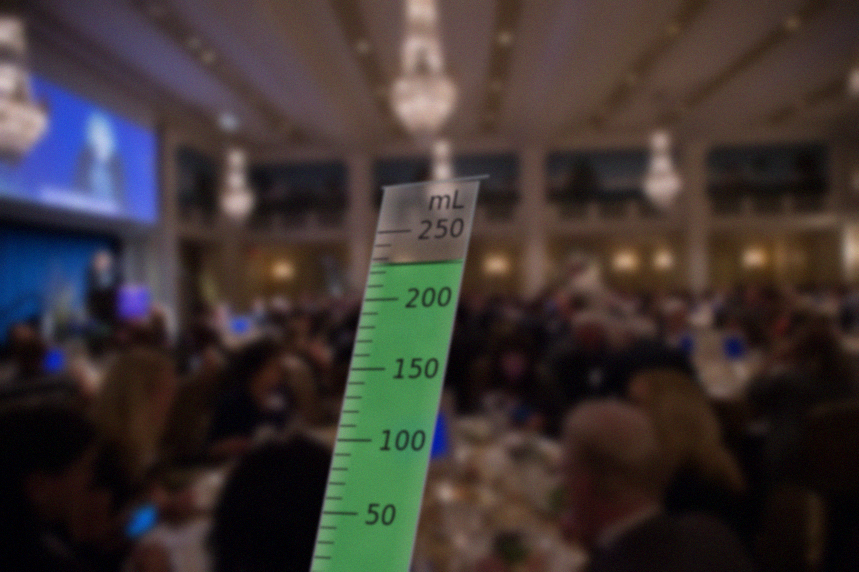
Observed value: 225; mL
